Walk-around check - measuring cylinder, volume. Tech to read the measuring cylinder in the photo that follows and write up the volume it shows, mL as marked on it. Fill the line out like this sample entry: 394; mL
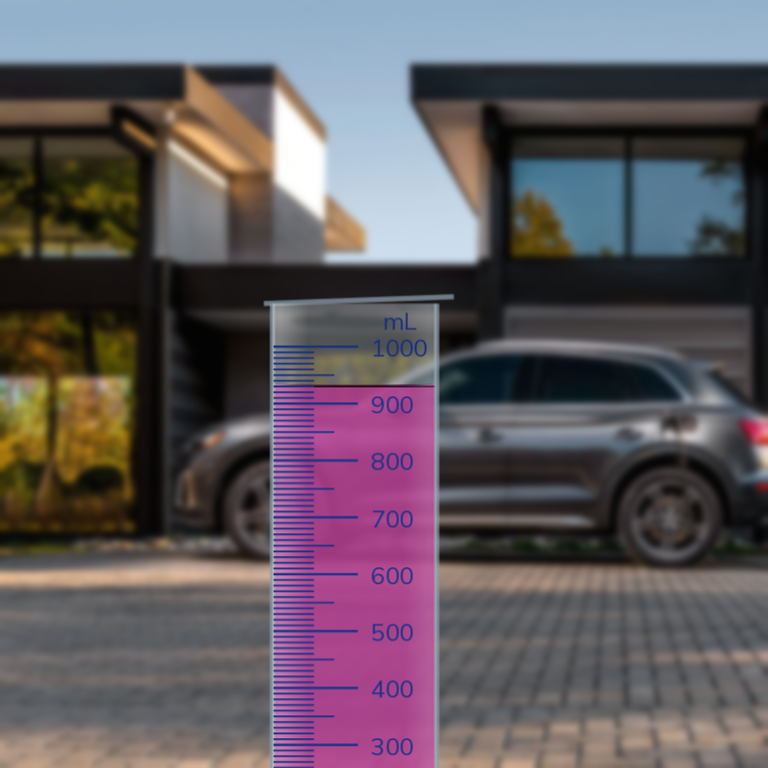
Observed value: 930; mL
